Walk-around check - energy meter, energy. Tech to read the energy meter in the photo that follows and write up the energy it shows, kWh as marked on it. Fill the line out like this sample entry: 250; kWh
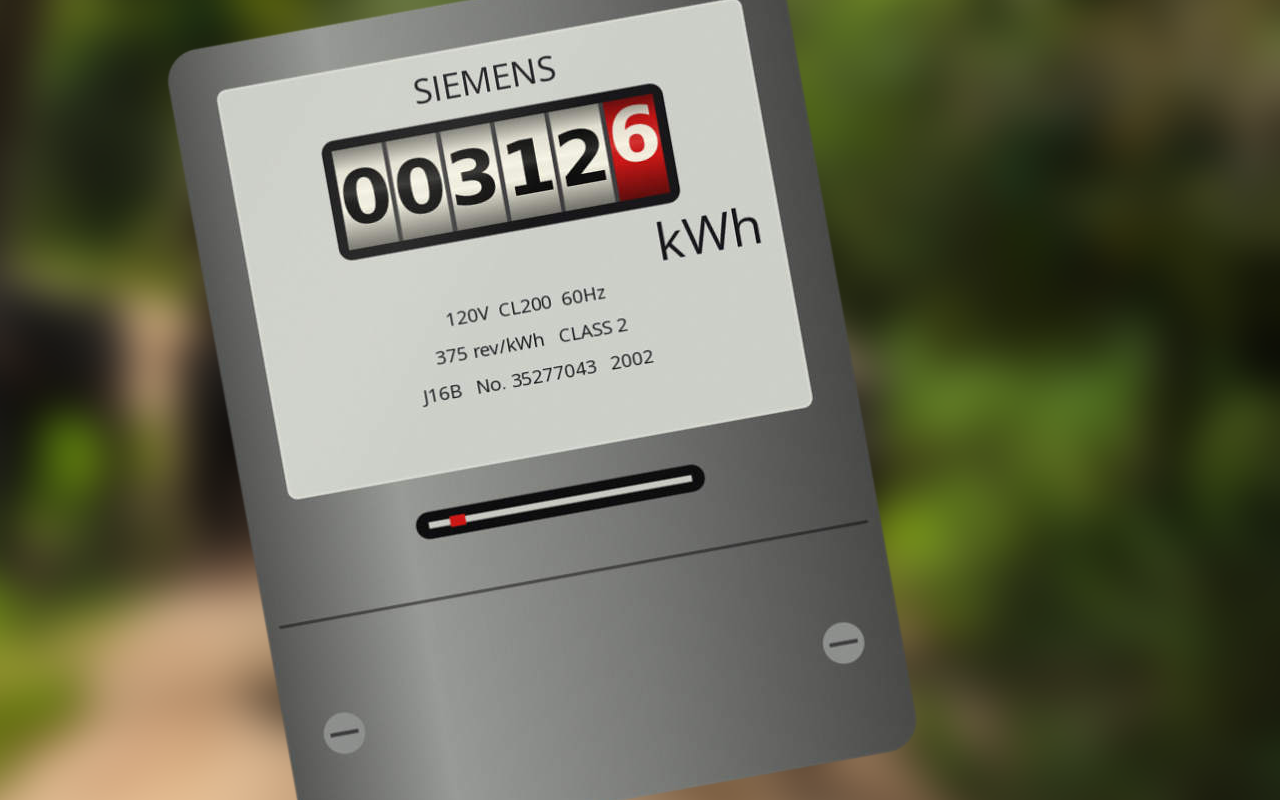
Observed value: 312.6; kWh
